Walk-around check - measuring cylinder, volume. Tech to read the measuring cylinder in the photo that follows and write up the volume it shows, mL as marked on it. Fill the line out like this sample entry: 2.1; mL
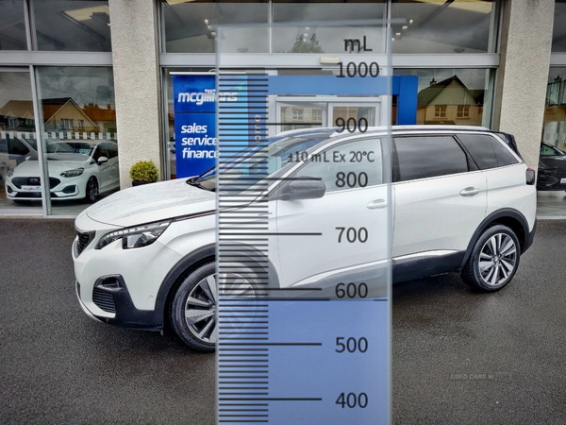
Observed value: 580; mL
